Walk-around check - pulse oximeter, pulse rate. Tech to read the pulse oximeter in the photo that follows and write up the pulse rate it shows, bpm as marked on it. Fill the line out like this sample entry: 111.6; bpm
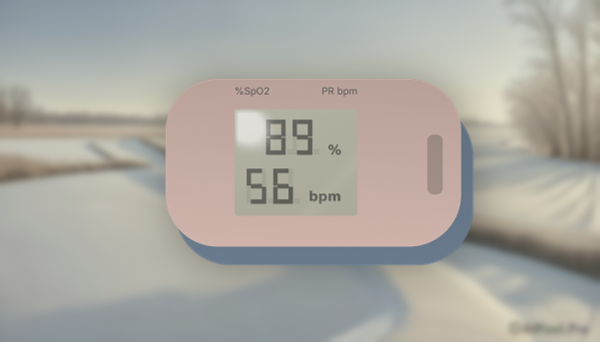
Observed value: 56; bpm
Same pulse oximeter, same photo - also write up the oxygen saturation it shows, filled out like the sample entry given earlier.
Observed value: 89; %
